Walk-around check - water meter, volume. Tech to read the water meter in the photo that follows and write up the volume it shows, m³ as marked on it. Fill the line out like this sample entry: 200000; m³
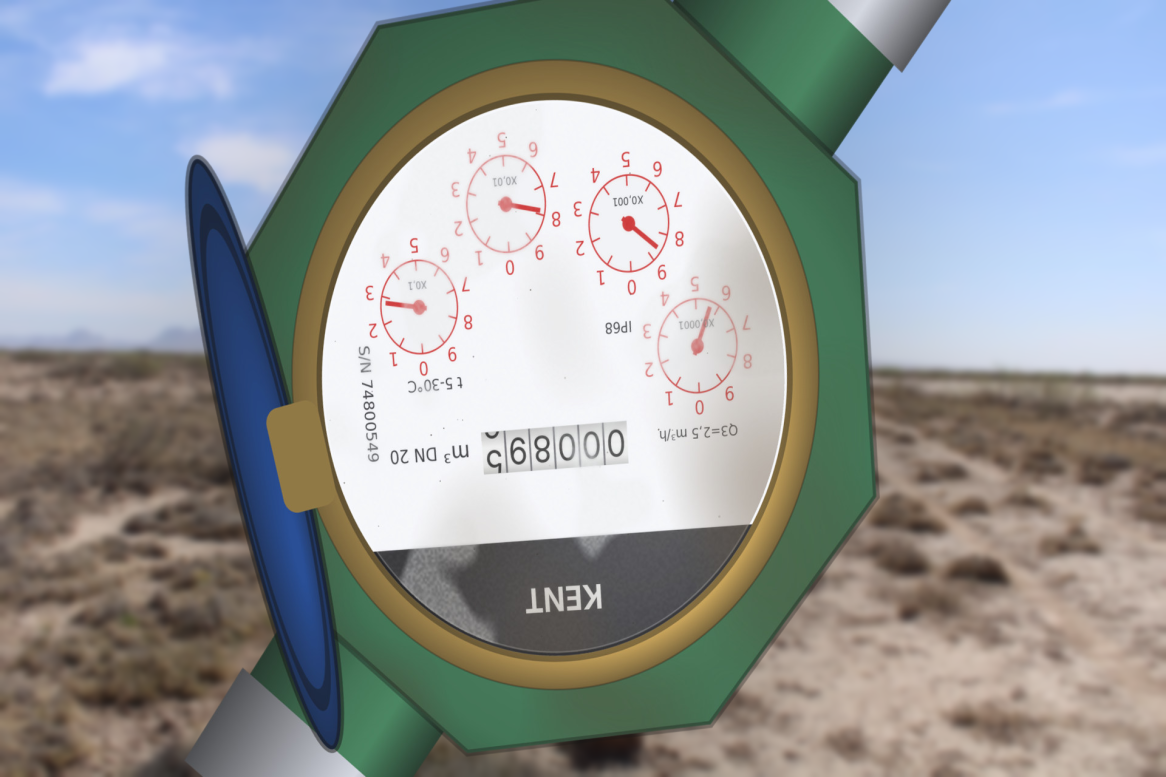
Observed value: 895.2785; m³
